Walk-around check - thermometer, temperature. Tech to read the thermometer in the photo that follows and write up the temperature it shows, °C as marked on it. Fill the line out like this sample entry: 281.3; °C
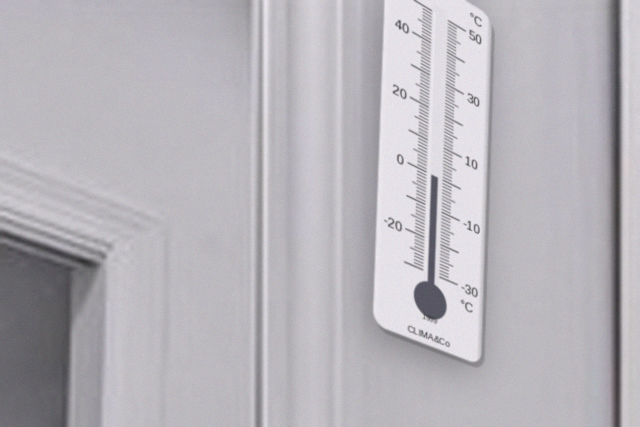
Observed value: 0; °C
